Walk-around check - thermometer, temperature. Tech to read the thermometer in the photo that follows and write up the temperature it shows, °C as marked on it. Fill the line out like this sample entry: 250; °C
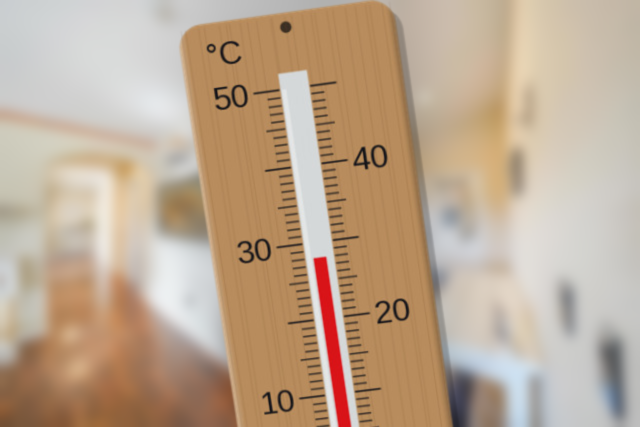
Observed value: 28; °C
